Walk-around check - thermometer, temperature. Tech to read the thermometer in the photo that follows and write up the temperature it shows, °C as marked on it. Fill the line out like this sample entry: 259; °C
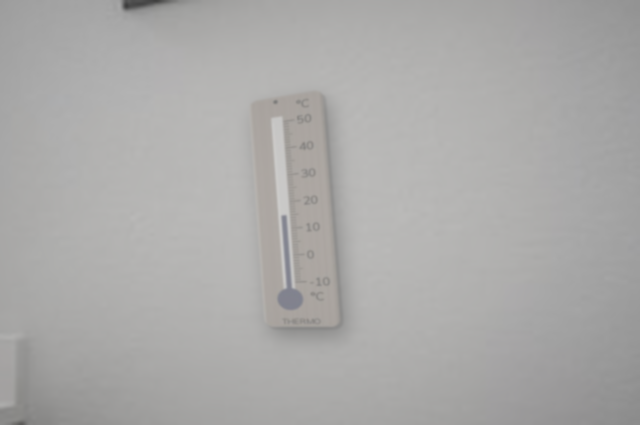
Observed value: 15; °C
